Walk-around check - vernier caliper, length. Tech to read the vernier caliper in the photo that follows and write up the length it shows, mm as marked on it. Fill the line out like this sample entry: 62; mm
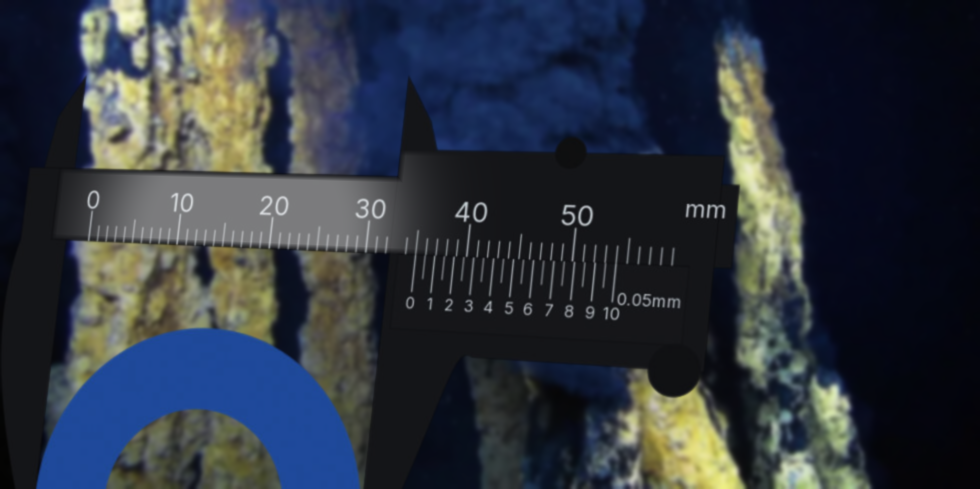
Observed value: 35.0; mm
